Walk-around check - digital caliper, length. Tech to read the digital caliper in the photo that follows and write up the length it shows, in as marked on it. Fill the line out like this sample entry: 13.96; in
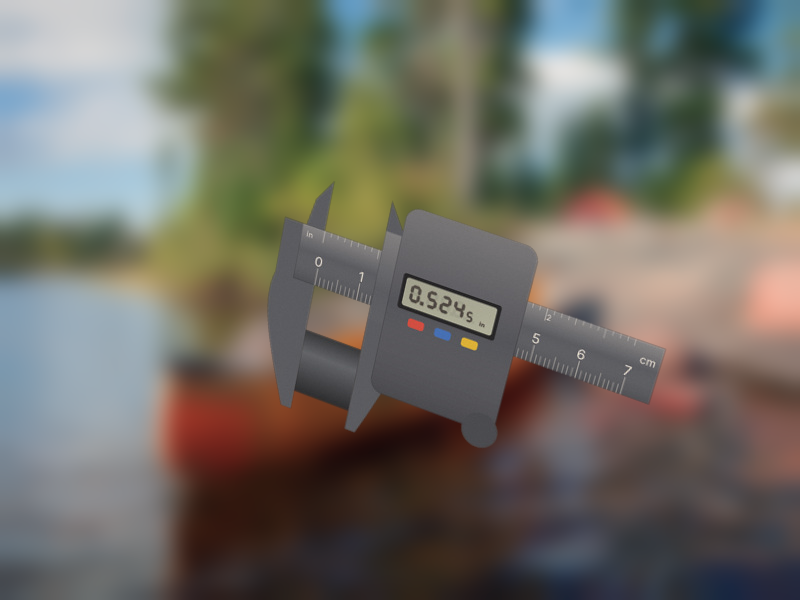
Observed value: 0.5245; in
